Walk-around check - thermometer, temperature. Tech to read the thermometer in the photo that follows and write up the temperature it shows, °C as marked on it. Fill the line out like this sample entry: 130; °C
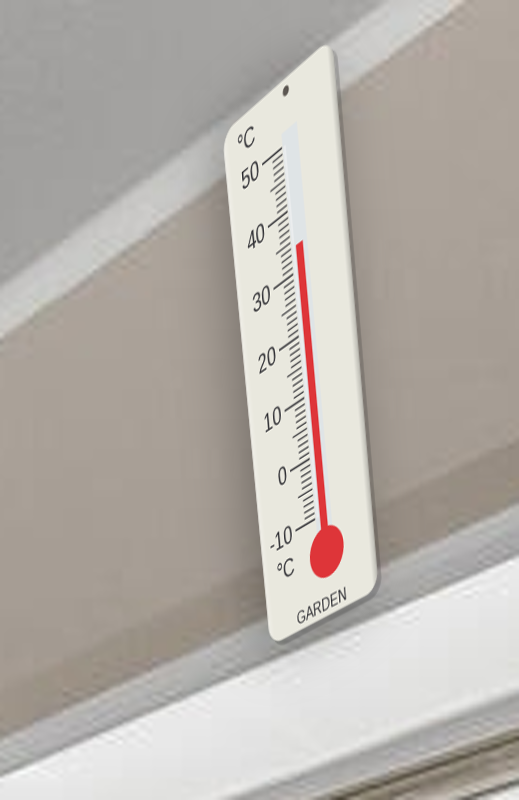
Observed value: 34; °C
